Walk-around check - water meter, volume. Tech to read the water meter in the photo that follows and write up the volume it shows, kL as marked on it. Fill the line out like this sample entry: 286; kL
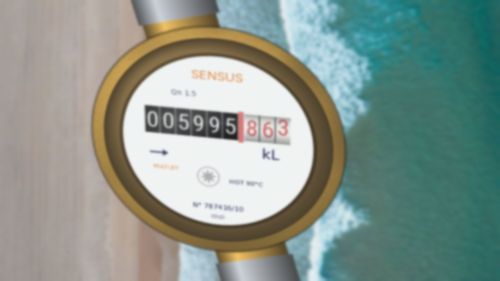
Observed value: 5995.863; kL
